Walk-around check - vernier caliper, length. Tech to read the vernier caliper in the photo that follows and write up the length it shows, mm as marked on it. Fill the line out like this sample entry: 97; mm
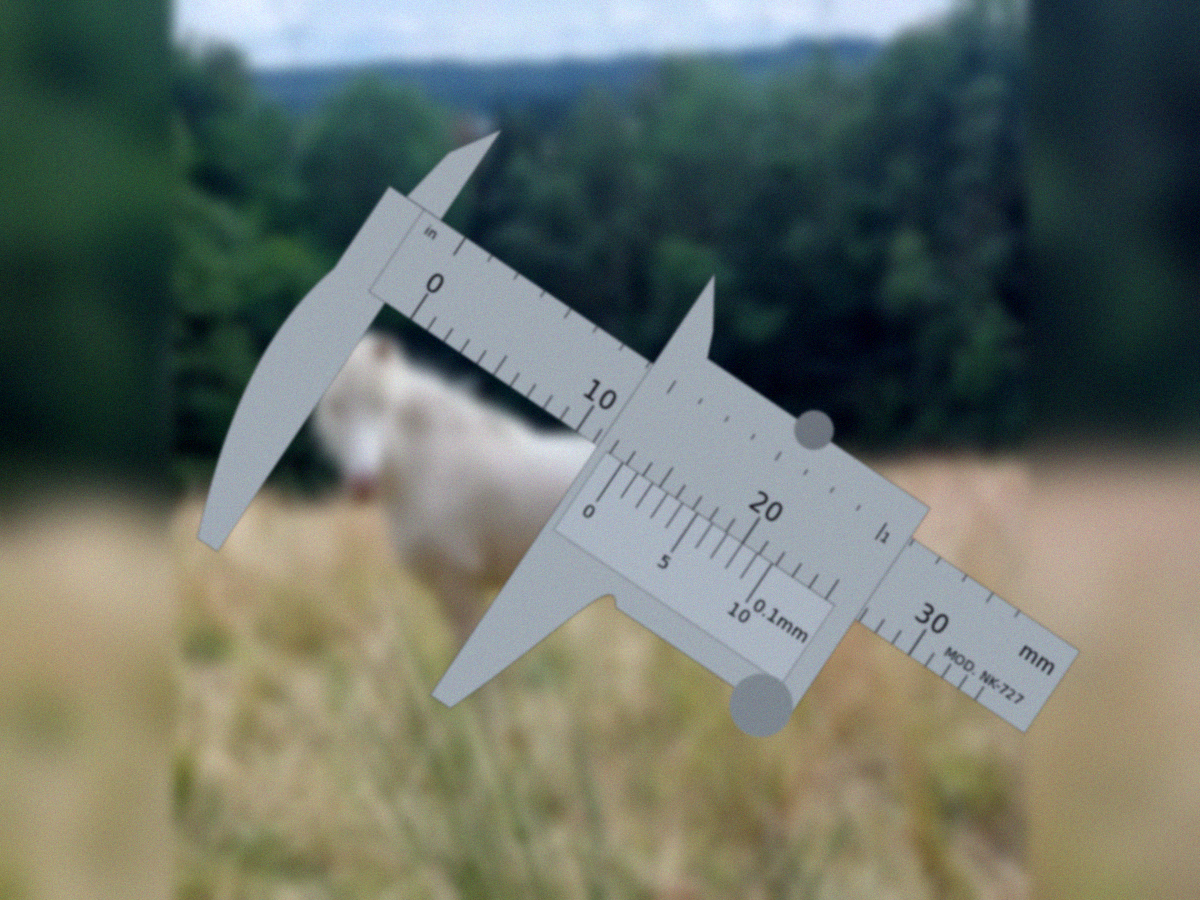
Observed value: 12.8; mm
